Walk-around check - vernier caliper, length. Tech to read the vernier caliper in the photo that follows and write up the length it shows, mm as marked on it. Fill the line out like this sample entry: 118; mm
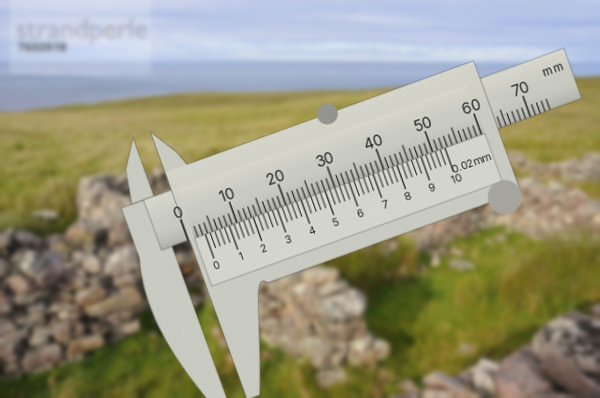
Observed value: 3.5; mm
